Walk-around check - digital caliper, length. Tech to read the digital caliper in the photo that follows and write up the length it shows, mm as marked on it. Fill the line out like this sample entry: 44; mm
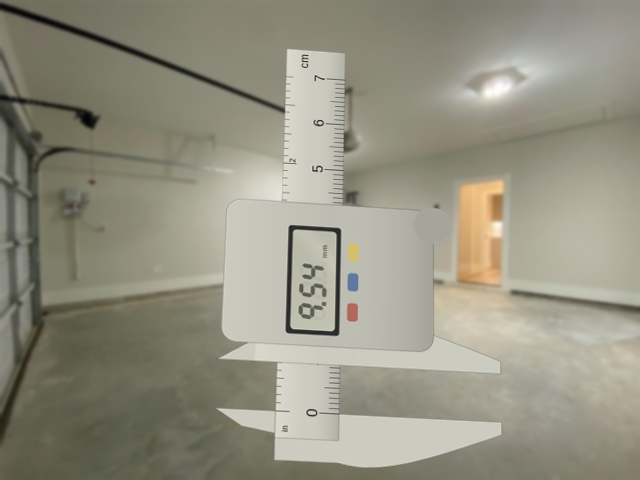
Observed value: 9.54; mm
